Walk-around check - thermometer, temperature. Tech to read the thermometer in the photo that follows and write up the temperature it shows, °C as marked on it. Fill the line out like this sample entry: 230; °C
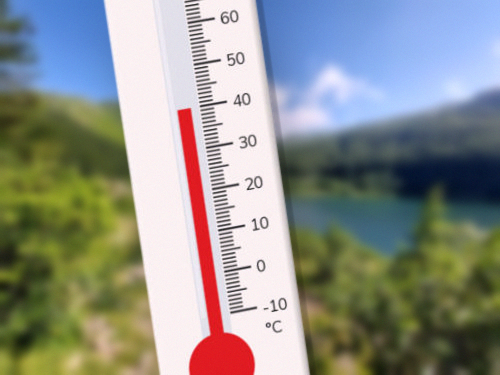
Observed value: 40; °C
